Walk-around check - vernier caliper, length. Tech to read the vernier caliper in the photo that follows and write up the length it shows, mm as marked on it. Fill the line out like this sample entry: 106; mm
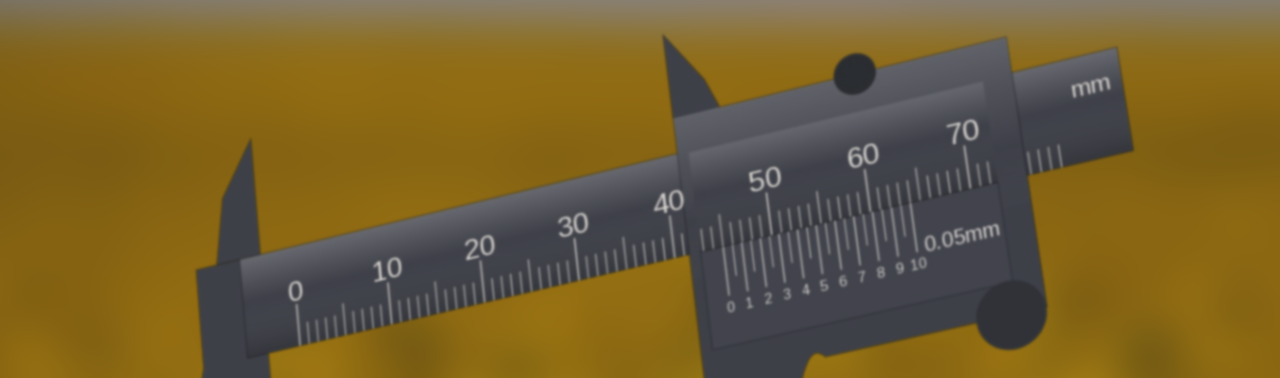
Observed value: 45.0; mm
